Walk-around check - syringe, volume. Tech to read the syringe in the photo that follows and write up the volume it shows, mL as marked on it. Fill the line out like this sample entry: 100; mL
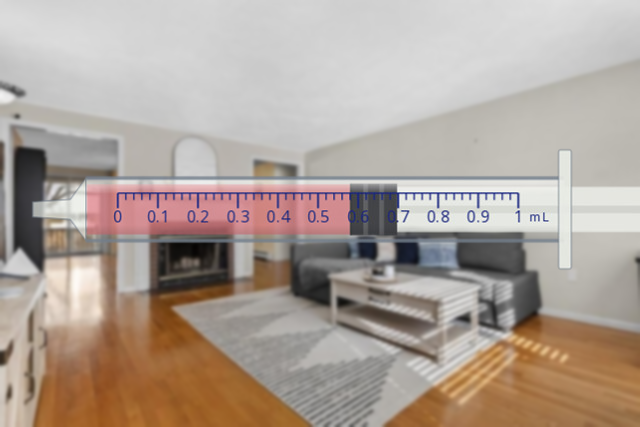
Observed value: 0.58; mL
